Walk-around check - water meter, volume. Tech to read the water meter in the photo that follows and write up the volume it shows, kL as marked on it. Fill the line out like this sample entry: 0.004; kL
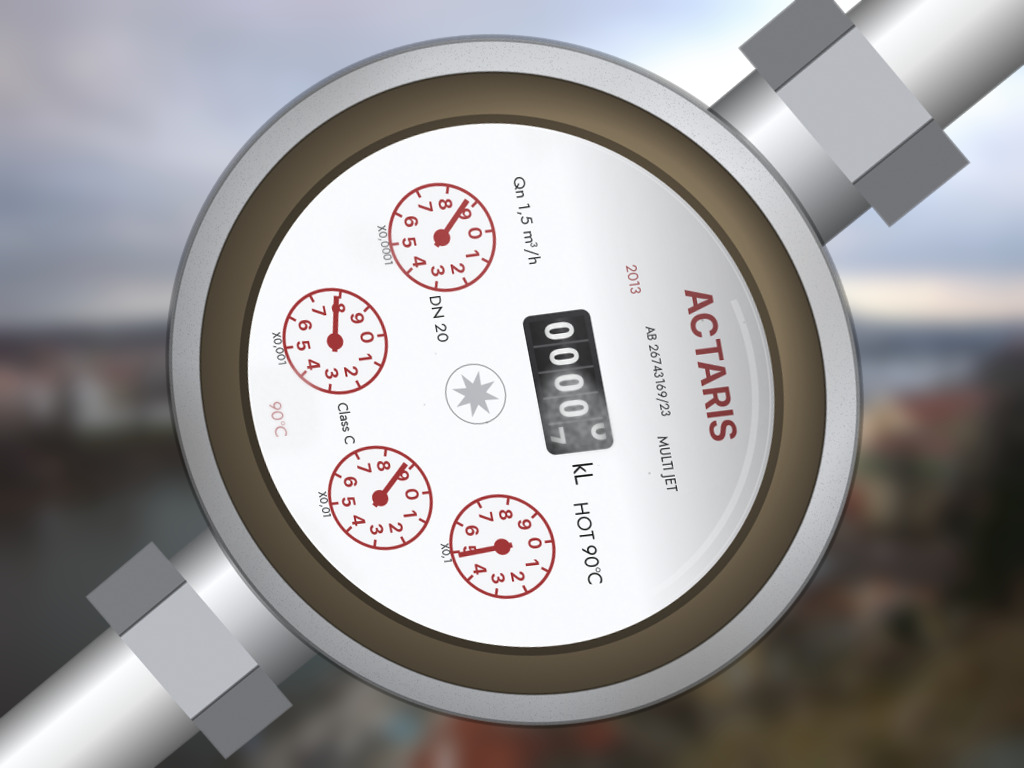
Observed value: 6.4878; kL
